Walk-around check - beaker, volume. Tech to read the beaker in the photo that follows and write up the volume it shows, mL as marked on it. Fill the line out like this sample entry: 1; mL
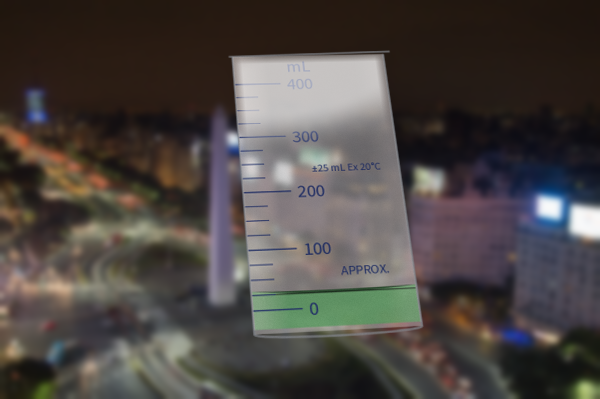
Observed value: 25; mL
